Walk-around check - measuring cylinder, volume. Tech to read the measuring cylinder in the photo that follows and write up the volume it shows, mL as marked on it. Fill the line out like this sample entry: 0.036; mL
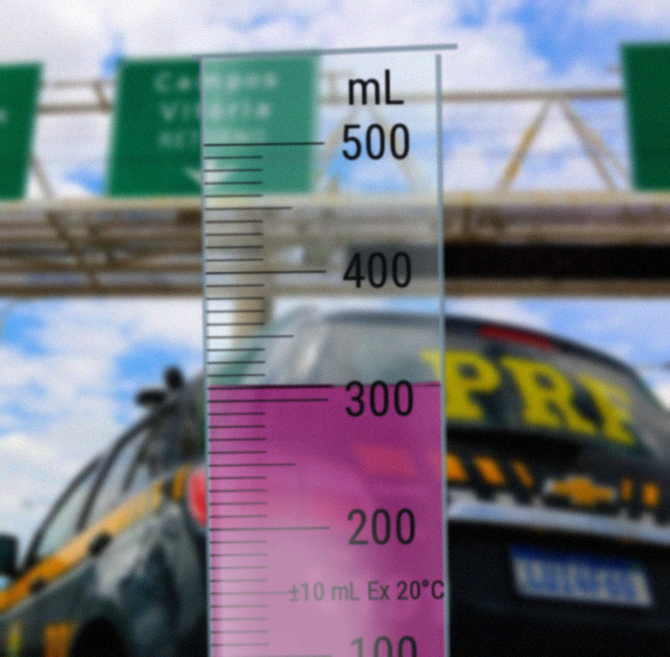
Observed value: 310; mL
